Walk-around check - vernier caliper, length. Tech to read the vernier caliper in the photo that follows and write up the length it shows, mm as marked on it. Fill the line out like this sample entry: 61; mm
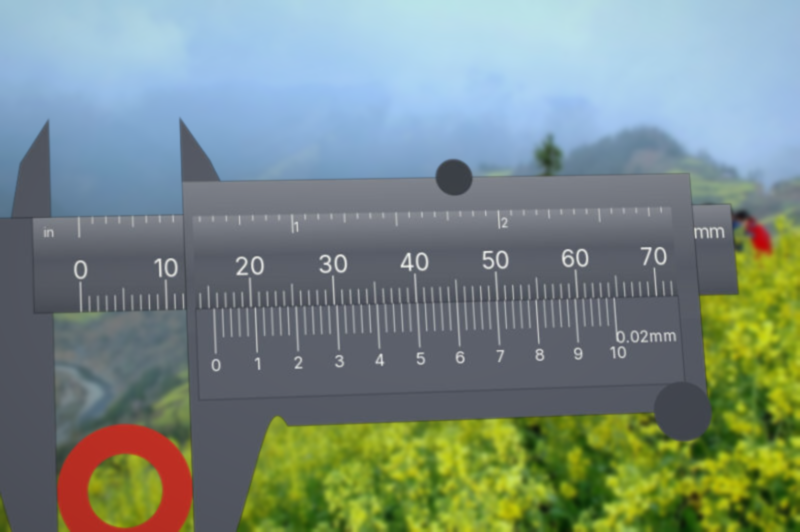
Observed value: 15.6; mm
